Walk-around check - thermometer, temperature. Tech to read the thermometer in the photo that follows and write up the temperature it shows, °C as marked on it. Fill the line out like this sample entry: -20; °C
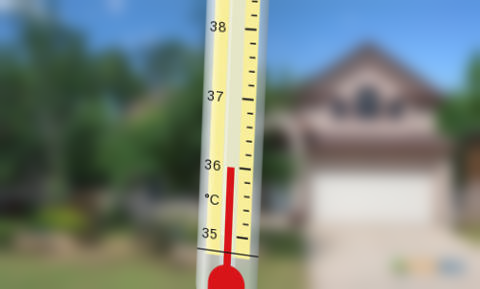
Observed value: 36; °C
